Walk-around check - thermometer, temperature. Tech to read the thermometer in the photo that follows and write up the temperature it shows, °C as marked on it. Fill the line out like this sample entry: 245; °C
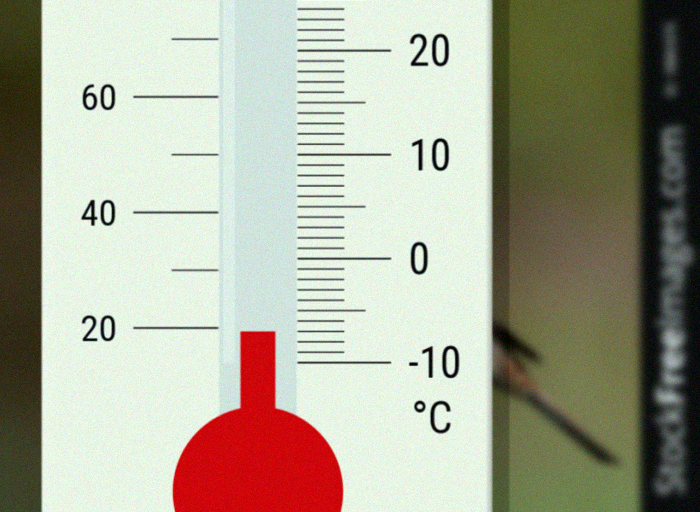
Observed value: -7; °C
